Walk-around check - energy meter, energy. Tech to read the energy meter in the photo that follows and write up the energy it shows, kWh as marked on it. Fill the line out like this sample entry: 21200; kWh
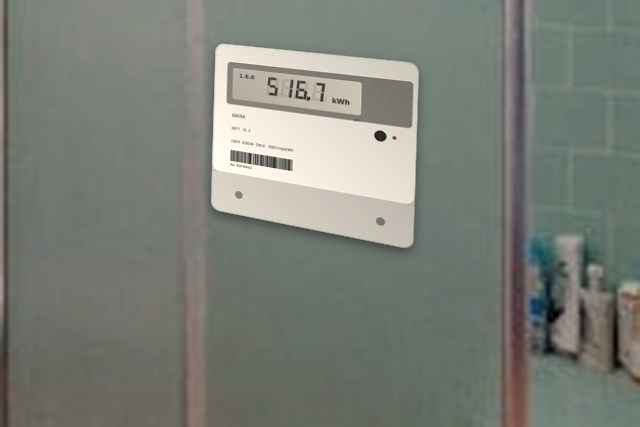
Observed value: 516.7; kWh
